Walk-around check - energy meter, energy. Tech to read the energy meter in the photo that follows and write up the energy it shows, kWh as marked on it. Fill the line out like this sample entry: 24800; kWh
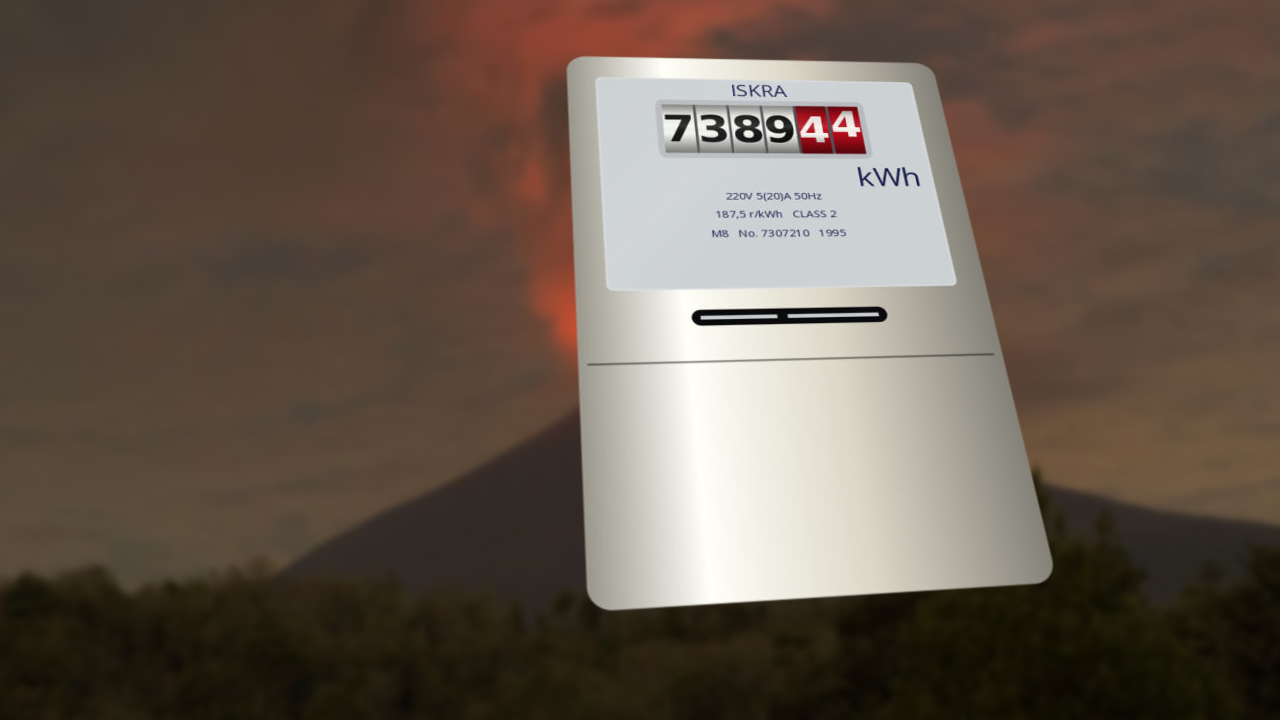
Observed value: 7389.44; kWh
